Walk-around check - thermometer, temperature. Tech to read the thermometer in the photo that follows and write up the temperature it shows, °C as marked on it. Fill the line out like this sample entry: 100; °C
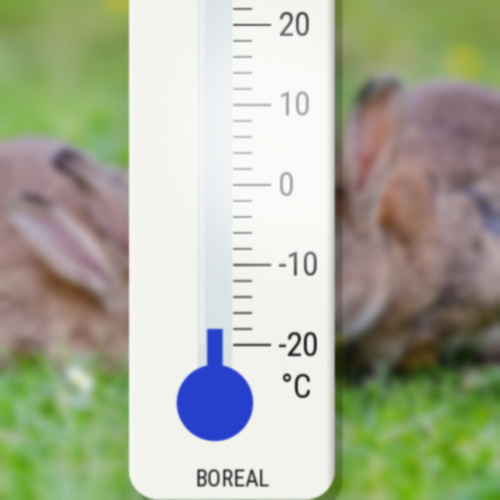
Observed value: -18; °C
